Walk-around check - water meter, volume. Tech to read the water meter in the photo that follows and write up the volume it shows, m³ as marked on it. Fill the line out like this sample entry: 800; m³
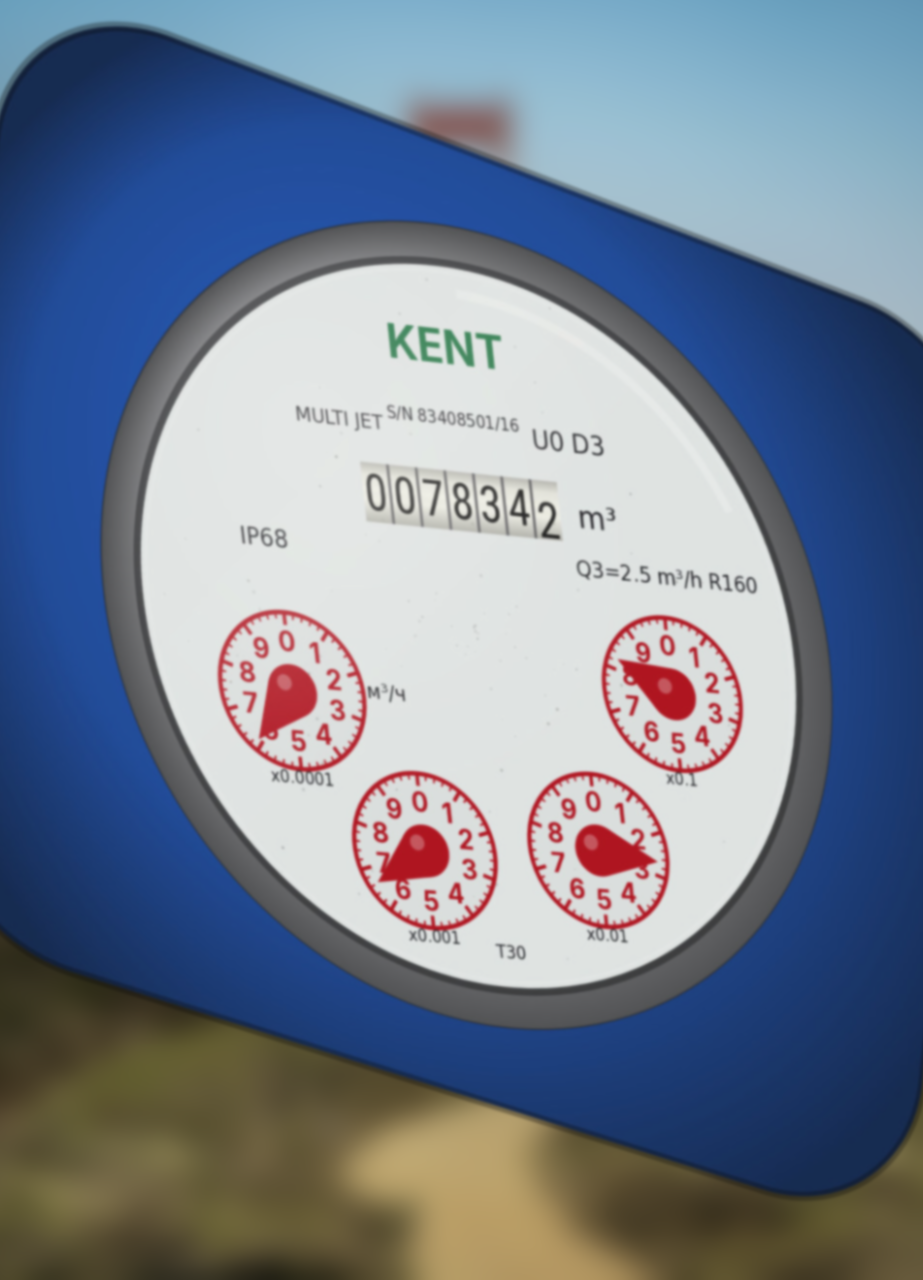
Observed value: 78341.8266; m³
